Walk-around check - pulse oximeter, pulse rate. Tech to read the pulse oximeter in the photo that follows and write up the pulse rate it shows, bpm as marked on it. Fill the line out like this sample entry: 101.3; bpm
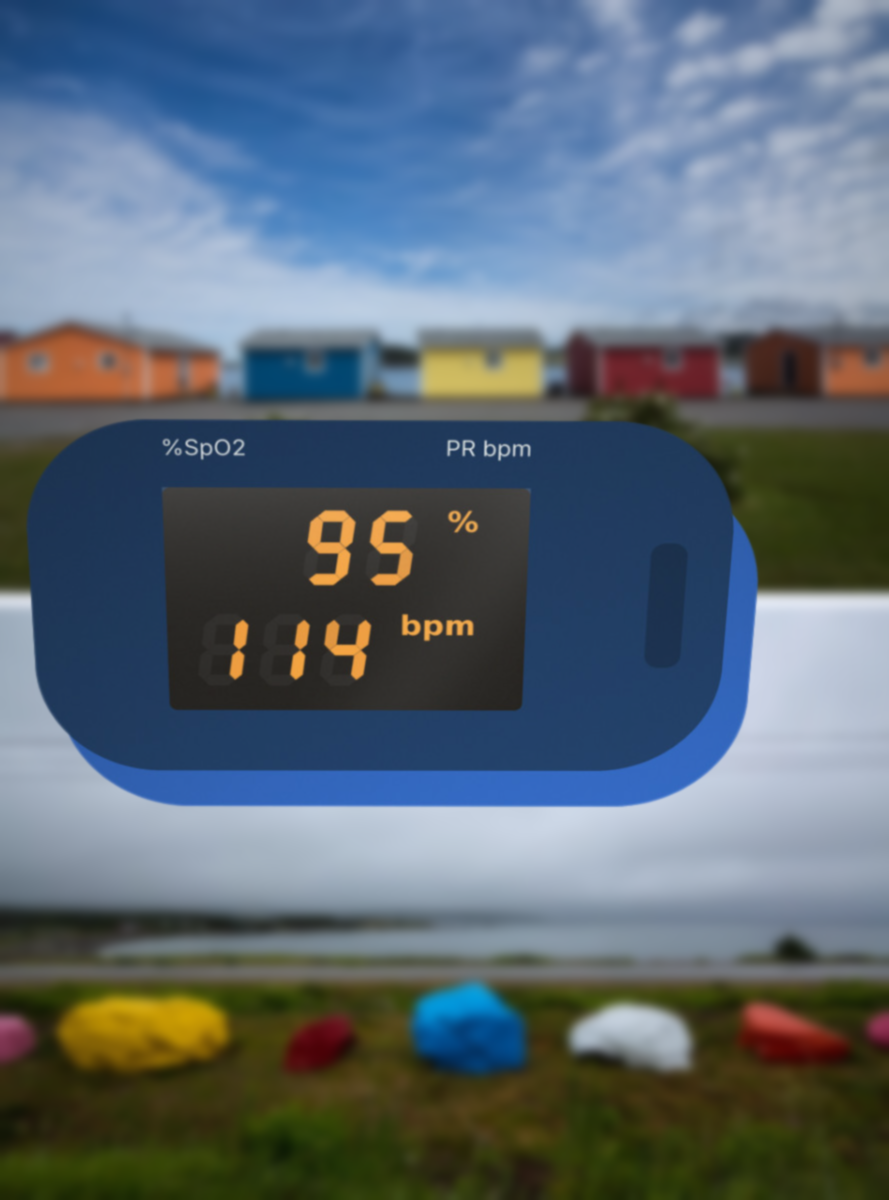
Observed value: 114; bpm
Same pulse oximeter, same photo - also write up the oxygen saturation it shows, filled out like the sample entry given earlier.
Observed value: 95; %
